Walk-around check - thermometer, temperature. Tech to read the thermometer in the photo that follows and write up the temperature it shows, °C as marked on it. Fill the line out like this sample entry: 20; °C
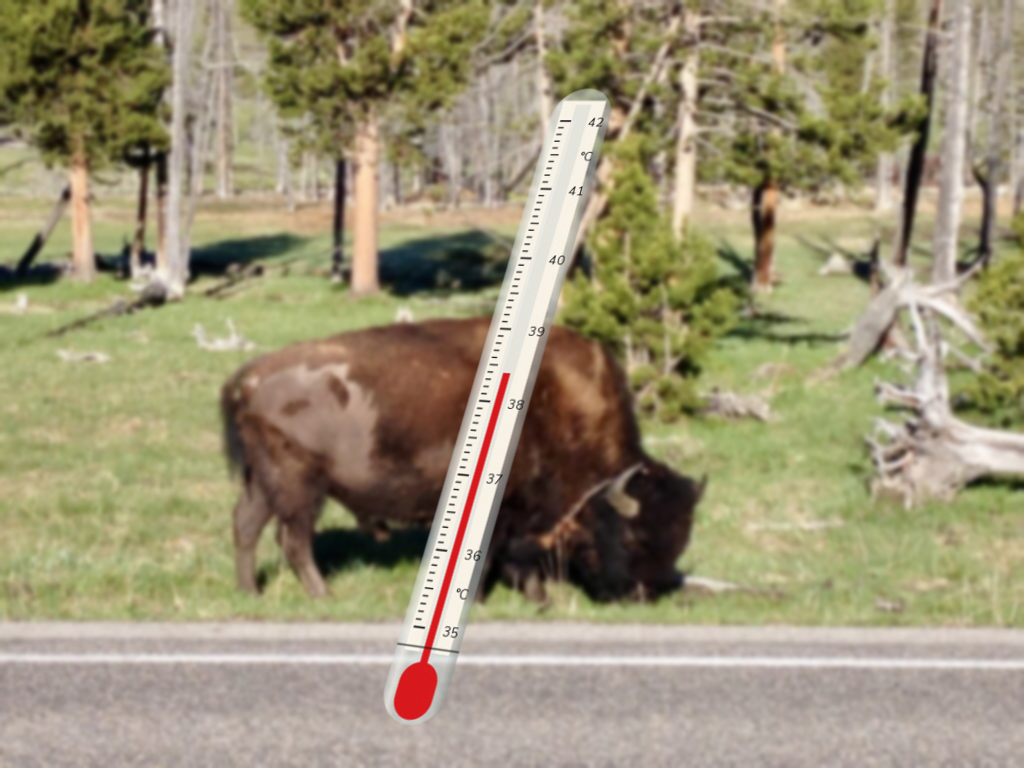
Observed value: 38.4; °C
